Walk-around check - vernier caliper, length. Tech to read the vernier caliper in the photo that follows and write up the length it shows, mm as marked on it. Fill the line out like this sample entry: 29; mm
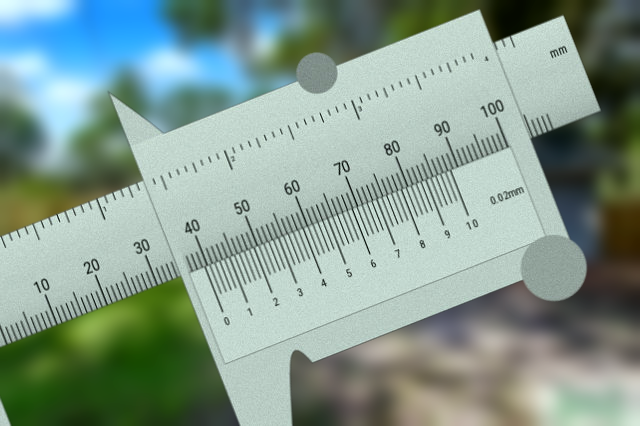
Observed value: 39.5; mm
